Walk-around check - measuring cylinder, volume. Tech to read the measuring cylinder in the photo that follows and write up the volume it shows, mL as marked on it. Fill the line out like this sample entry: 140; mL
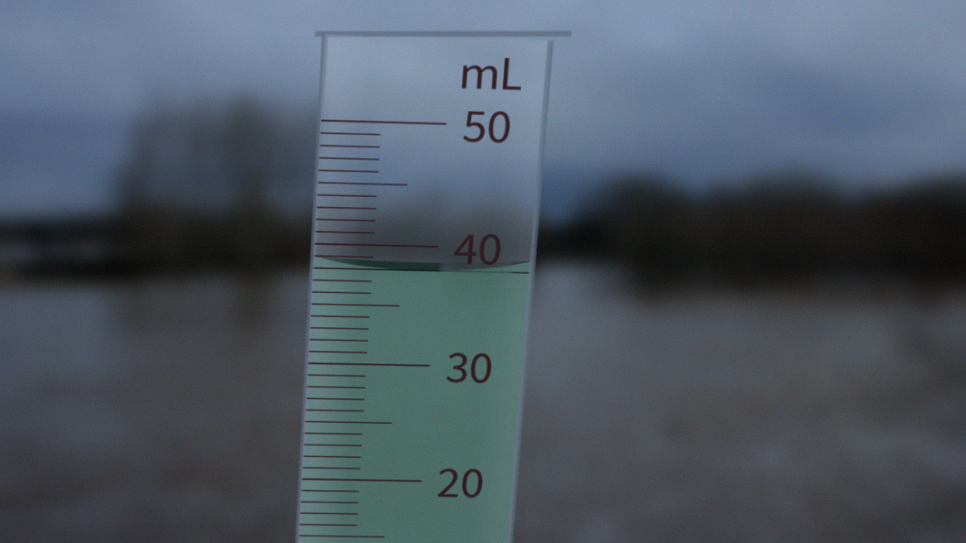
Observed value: 38; mL
